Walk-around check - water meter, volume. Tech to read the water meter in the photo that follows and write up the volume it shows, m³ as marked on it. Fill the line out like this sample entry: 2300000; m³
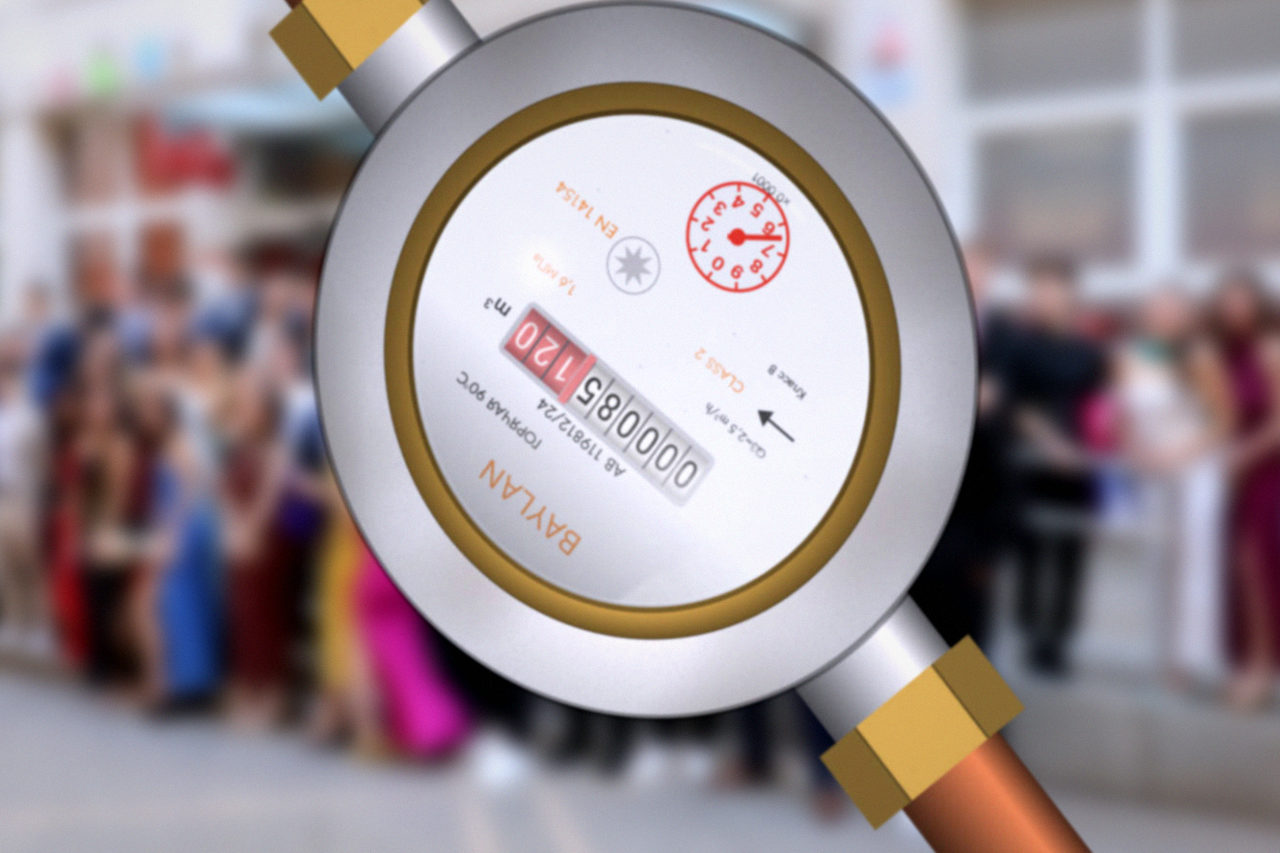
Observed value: 85.1206; m³
